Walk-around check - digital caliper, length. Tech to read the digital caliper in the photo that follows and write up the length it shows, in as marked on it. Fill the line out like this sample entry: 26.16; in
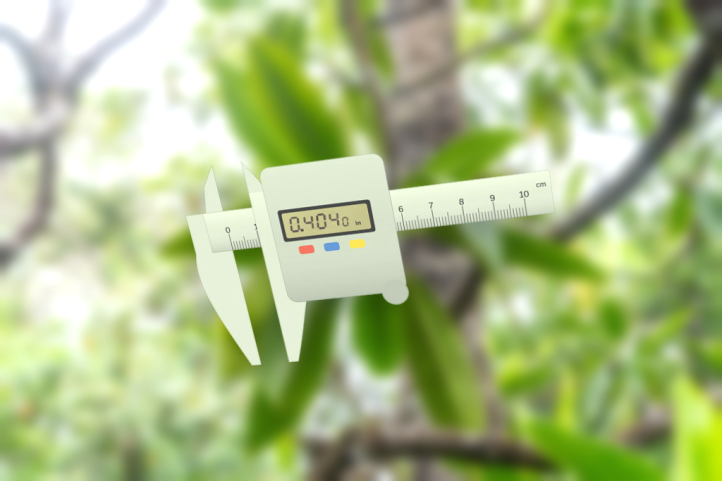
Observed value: 0.4040; in
